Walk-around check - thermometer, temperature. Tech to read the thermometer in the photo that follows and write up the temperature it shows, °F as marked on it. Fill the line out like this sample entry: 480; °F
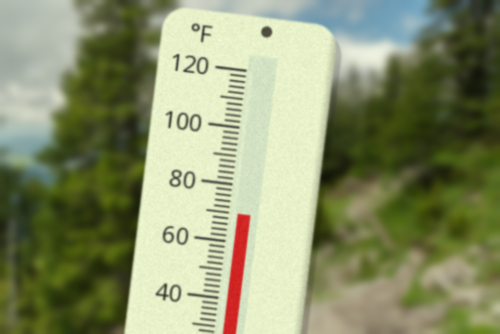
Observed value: 70; °F
